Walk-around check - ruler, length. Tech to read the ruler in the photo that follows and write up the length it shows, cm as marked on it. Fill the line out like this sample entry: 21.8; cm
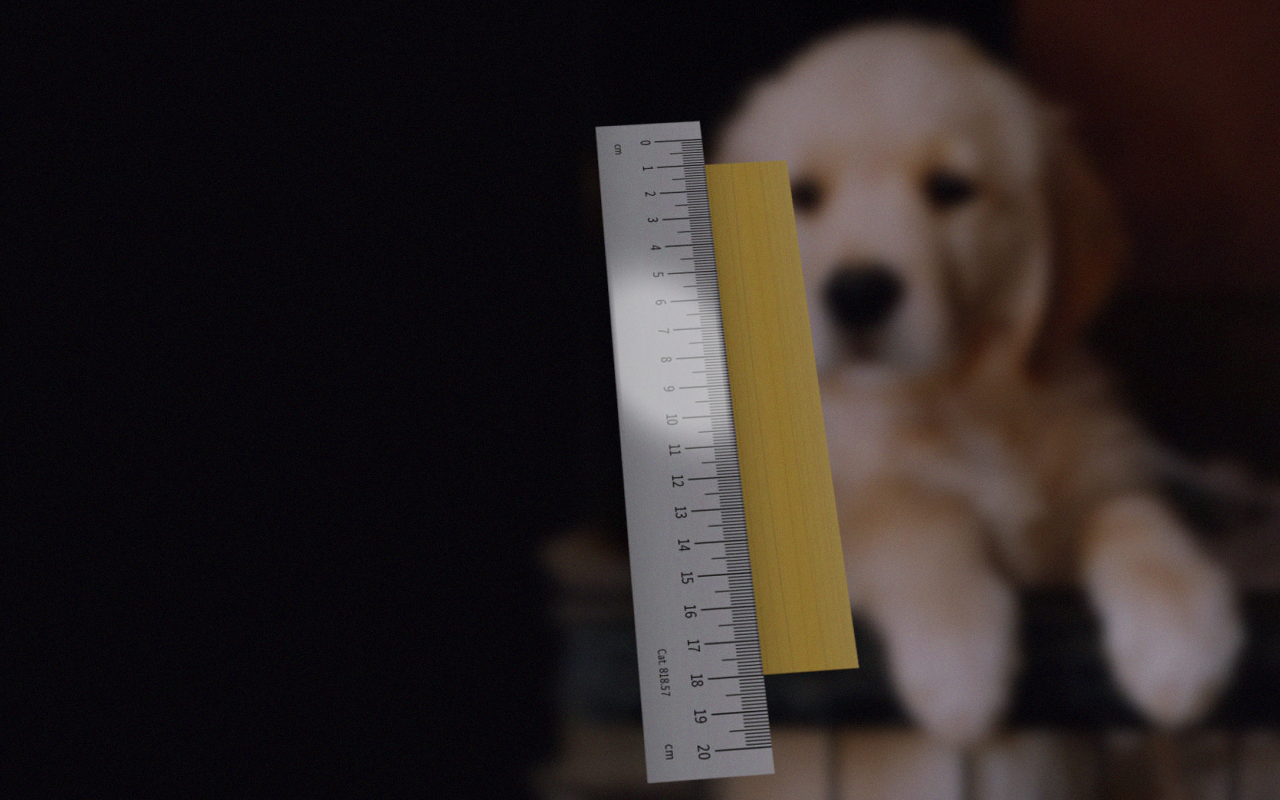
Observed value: 17; cm
